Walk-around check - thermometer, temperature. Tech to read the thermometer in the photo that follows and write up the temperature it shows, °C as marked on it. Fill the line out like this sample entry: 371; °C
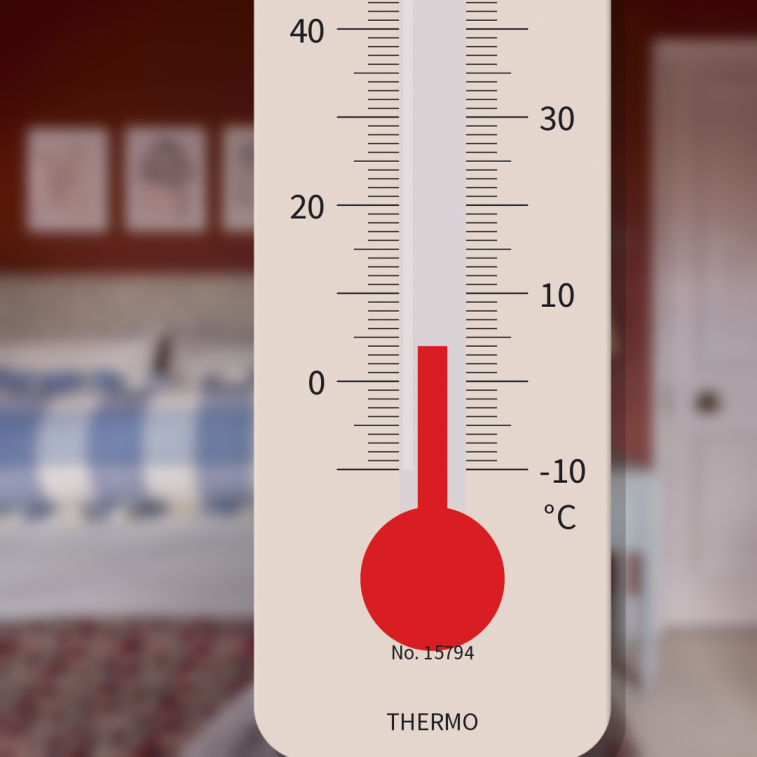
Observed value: 4; °C
